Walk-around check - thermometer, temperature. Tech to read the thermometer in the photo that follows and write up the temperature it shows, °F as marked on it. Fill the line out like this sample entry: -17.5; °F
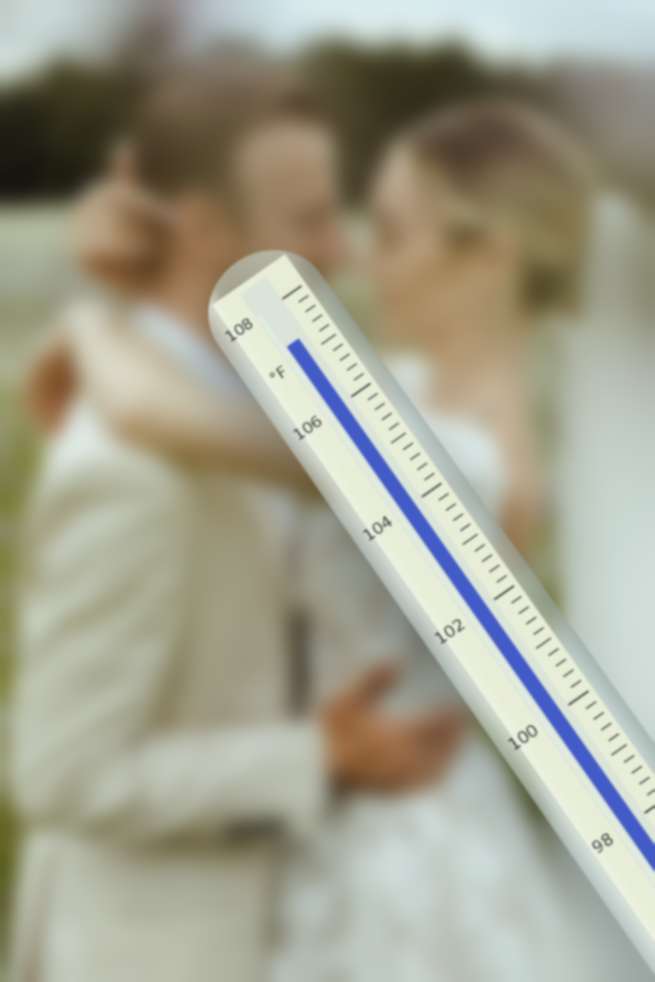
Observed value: 107.3; °F
